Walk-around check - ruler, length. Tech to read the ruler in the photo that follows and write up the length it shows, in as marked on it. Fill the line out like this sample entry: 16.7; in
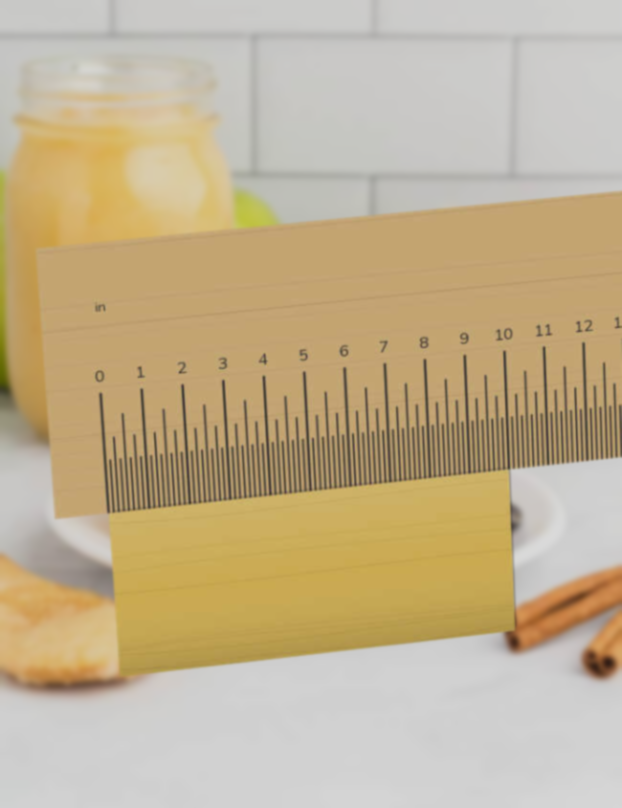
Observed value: 10; in
